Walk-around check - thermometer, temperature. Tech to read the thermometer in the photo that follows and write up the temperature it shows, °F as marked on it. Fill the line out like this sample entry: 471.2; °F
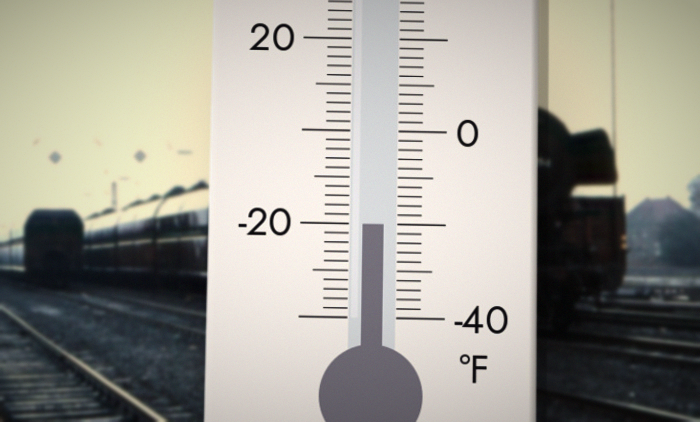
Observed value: -20; °F
